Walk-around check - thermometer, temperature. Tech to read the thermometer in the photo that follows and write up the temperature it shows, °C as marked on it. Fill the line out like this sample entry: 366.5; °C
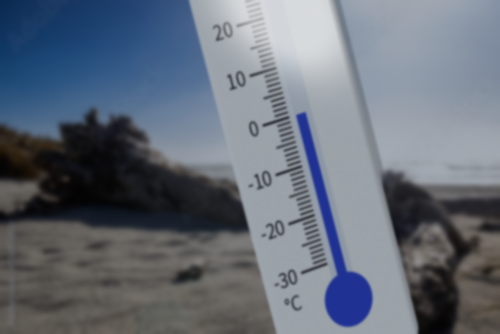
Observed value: 0; °C
